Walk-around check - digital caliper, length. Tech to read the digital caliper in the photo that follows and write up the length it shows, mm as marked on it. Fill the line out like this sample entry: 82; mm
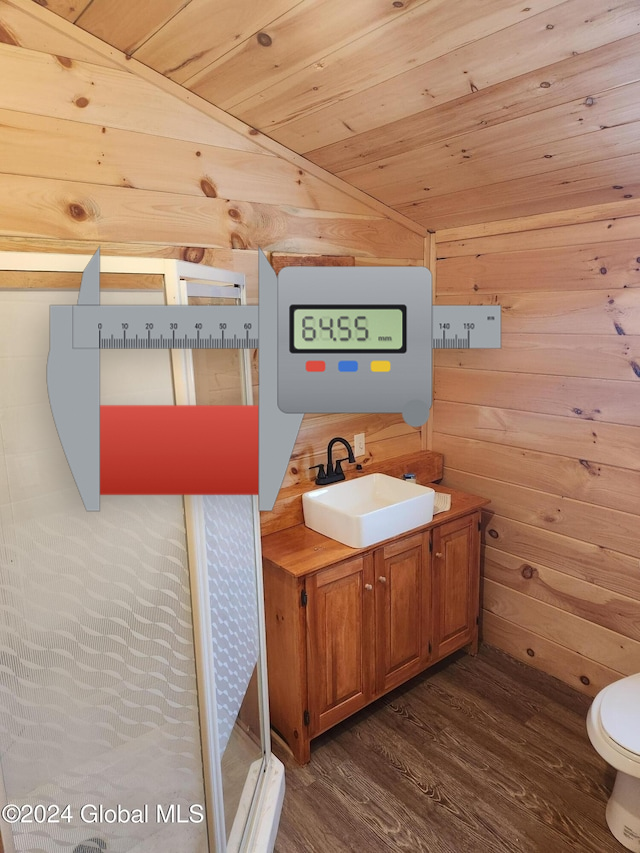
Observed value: 64.55; mm
